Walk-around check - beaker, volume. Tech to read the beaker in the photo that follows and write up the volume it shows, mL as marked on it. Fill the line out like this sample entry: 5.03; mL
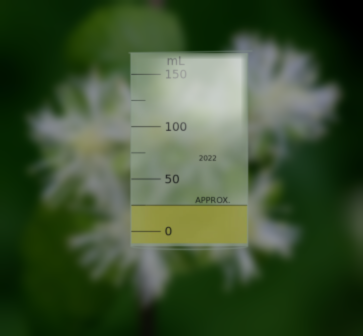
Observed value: 25; mL
